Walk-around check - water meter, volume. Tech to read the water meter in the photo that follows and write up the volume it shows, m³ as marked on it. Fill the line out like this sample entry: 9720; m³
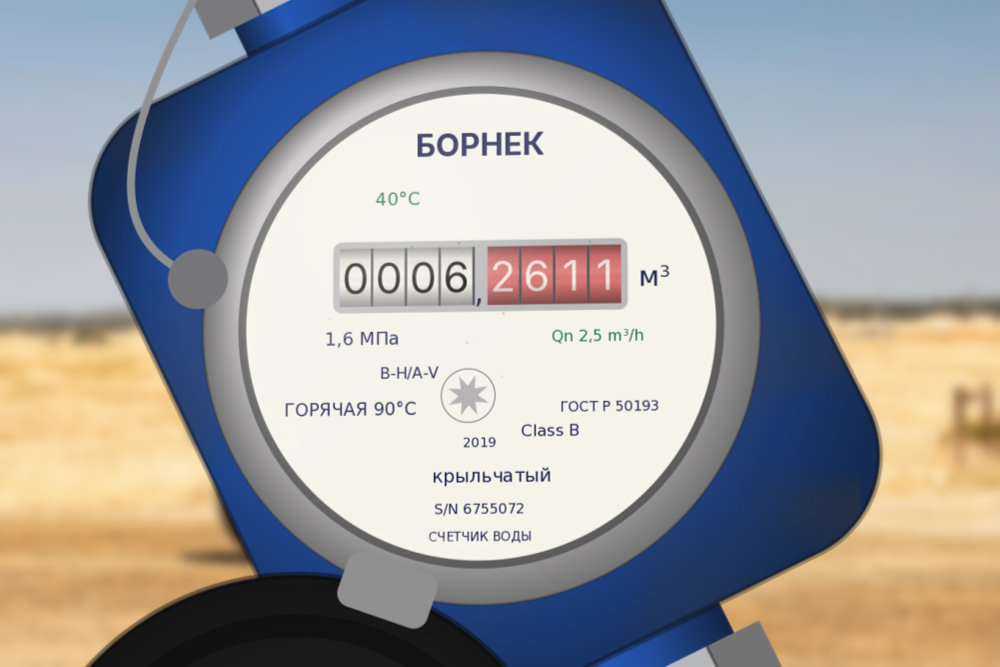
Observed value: 6.2611; m³
